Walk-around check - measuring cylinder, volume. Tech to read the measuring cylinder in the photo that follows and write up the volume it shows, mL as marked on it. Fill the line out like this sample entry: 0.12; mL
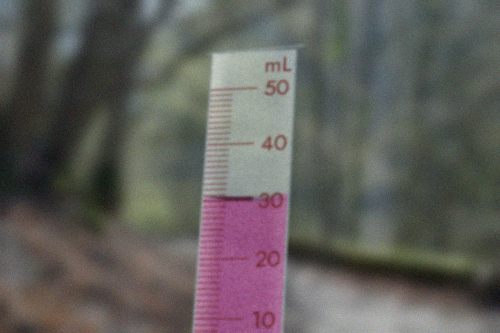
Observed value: 30; mL
